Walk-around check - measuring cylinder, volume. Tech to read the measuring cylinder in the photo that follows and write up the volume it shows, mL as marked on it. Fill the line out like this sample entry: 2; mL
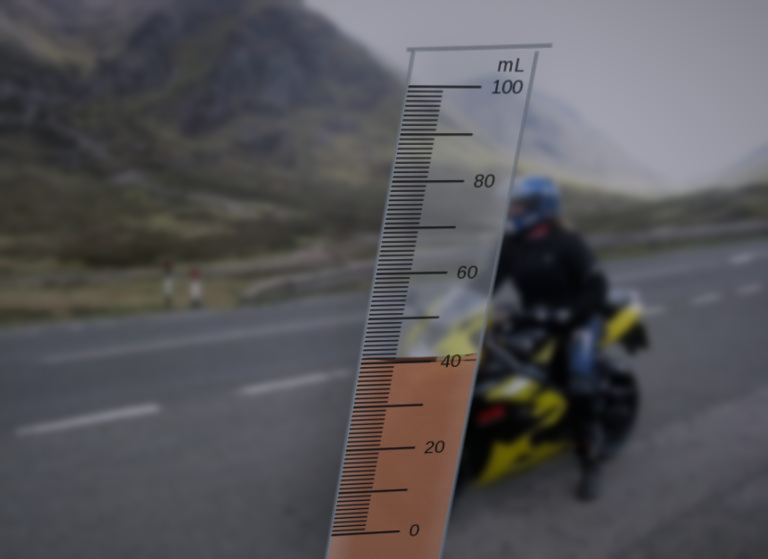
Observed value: 40; mL
